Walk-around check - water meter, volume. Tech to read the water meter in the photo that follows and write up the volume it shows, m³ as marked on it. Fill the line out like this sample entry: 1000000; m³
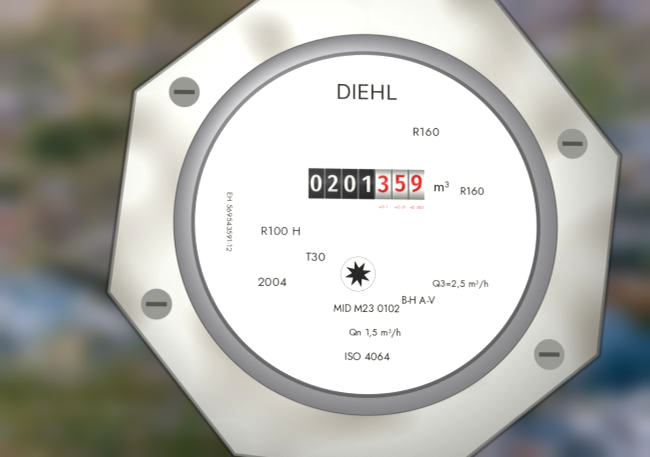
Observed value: 201.359; m³
